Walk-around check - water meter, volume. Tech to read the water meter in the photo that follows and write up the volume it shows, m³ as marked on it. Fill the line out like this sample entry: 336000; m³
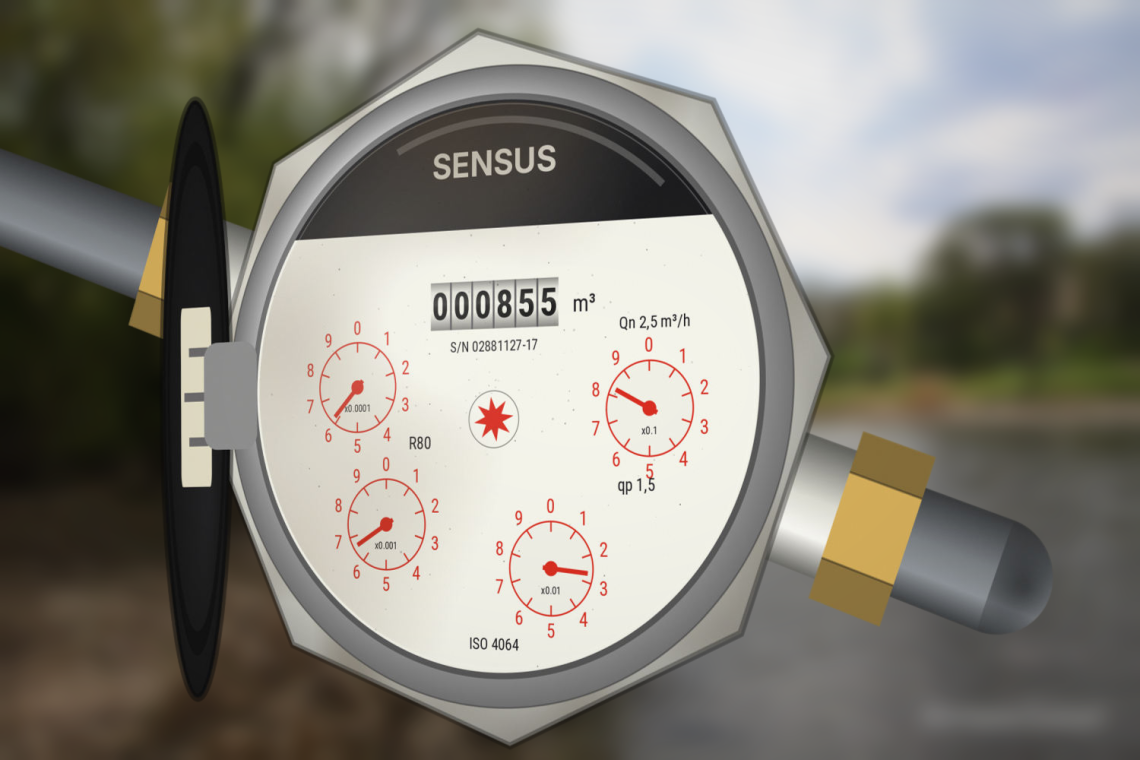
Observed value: 855.8266; m³
